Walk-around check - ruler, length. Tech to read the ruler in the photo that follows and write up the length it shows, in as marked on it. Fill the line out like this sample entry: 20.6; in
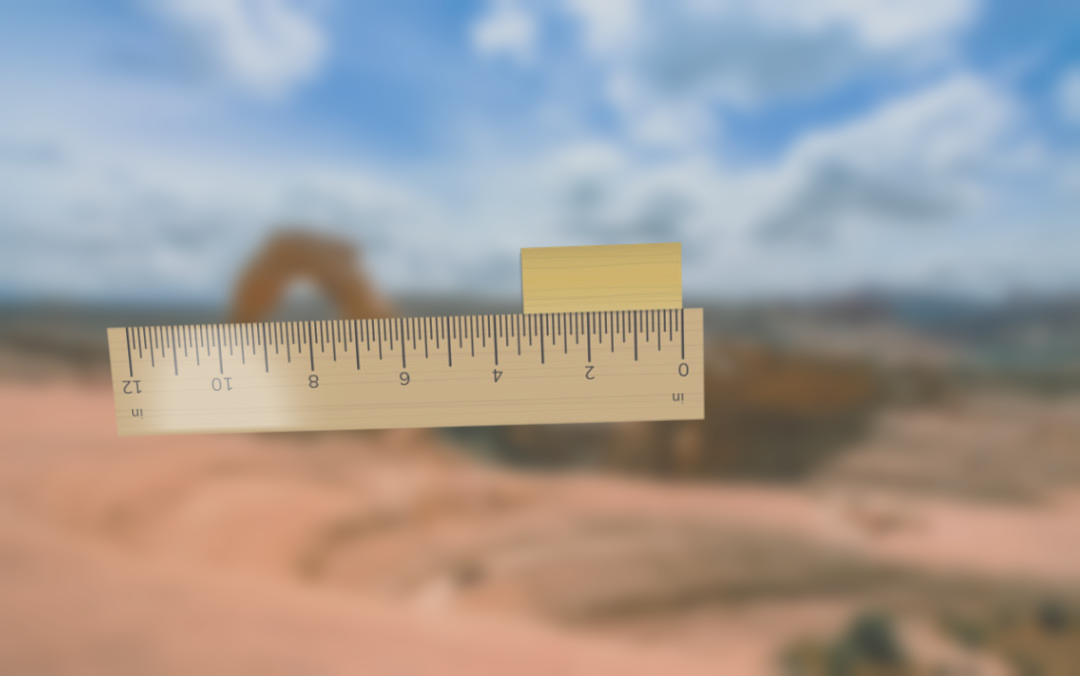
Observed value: 3.375; in
